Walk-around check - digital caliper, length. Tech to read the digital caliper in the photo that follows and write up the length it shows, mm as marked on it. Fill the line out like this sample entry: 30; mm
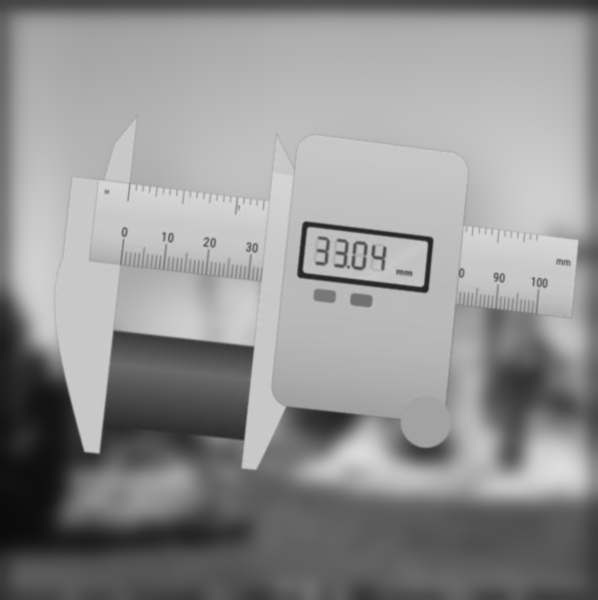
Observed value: 33.04; mm
